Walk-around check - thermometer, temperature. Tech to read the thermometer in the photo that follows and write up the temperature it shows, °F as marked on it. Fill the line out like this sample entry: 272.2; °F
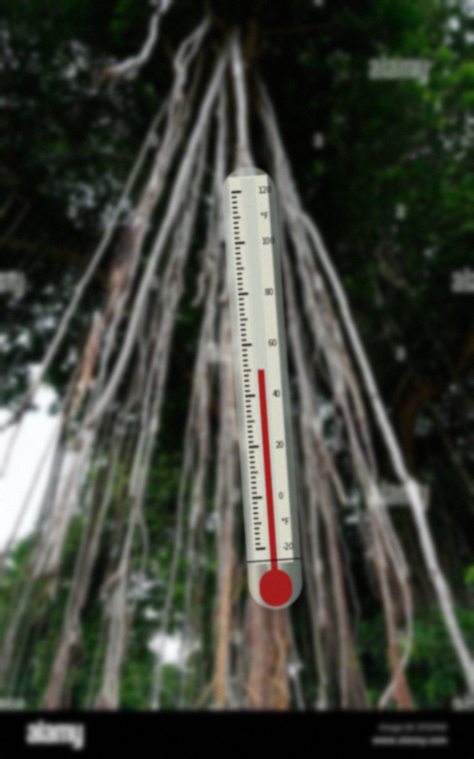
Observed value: 50; °F
